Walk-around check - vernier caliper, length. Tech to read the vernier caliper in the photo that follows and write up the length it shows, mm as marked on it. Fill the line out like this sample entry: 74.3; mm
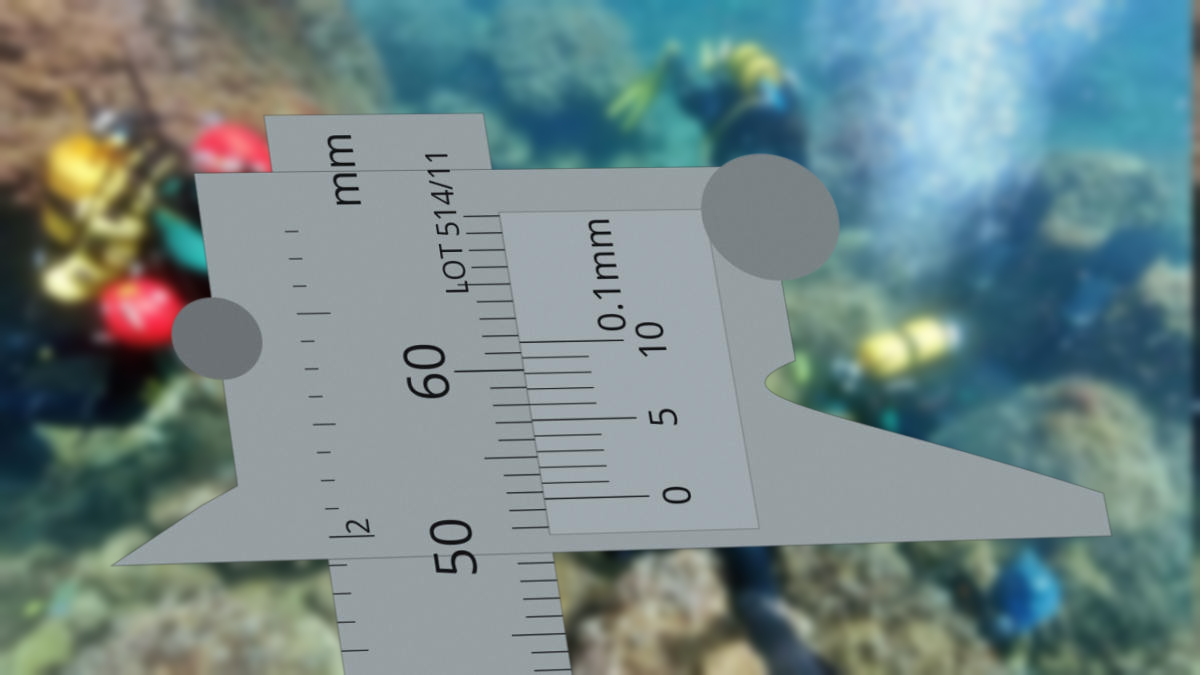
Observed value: 52.6; mm
